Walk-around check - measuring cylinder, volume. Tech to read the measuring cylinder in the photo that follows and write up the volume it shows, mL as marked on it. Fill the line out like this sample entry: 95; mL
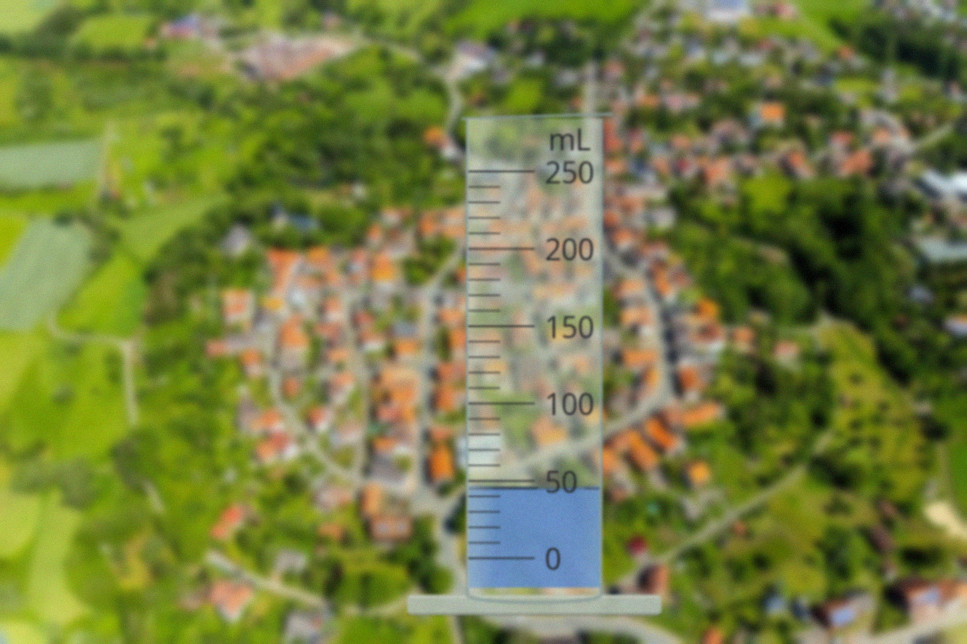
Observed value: 45; mL
